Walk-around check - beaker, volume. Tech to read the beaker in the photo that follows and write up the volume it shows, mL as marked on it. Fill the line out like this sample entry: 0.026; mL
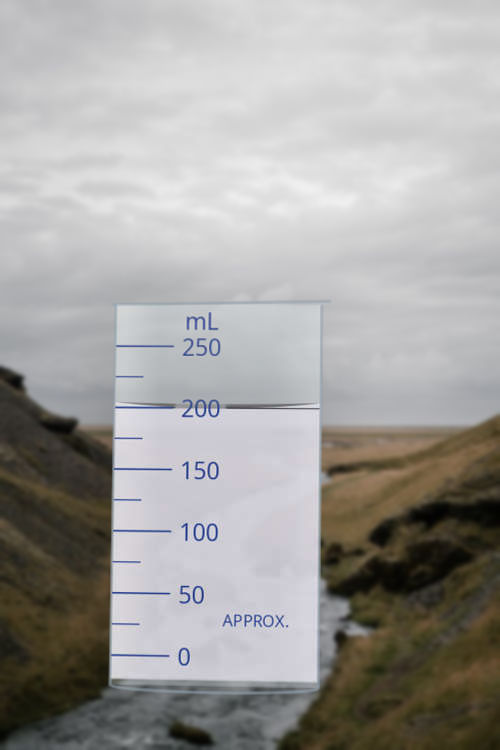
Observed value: 200; mL
